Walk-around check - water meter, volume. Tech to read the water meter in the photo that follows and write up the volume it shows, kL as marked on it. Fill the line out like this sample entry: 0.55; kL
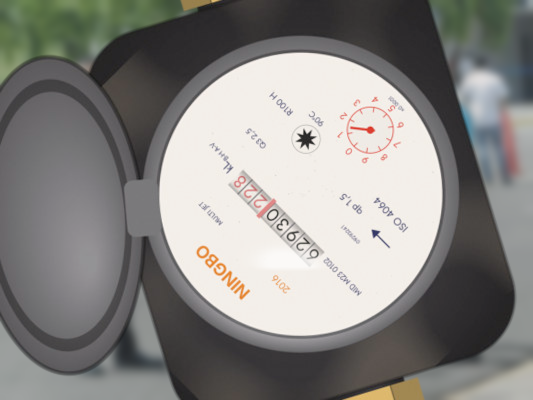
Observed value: 62930.2281; kL
